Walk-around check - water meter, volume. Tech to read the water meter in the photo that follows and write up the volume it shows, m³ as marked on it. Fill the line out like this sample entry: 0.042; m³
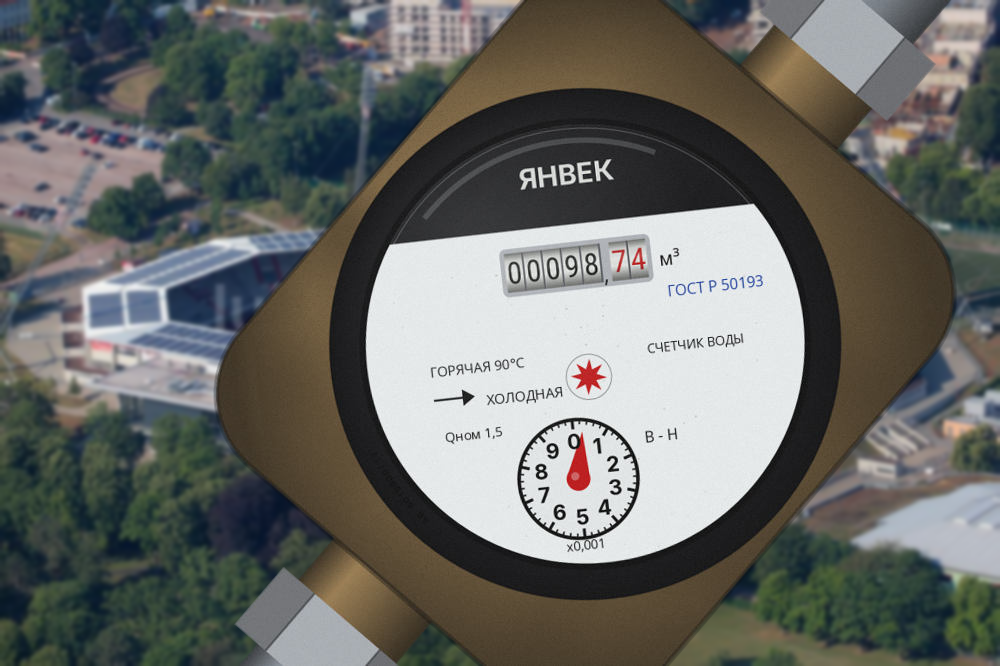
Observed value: 98.740; m³
